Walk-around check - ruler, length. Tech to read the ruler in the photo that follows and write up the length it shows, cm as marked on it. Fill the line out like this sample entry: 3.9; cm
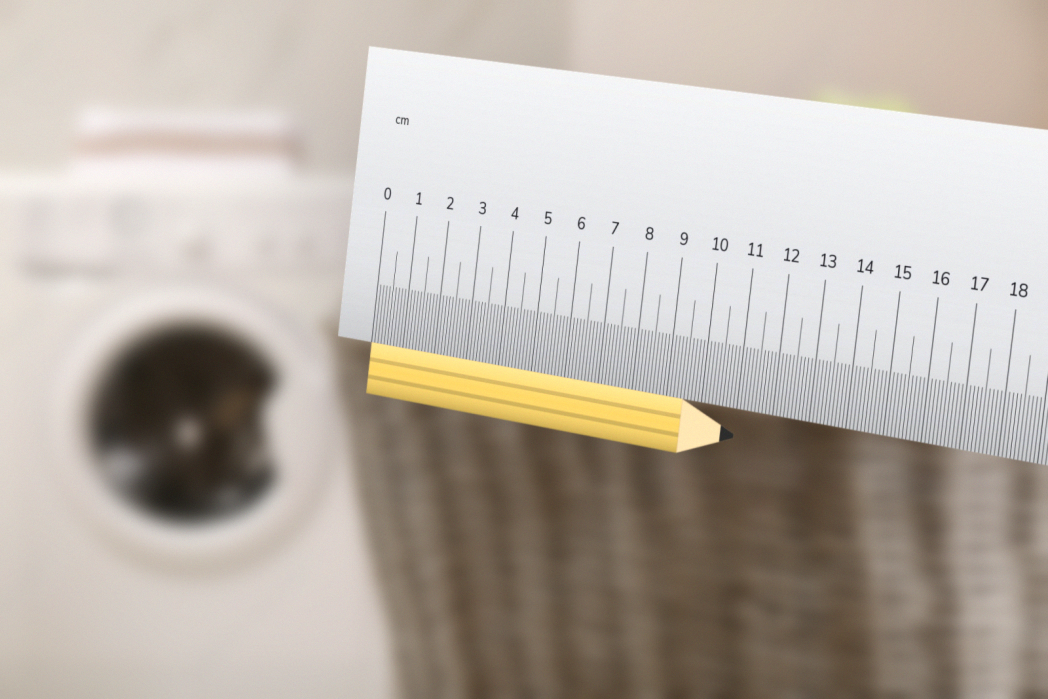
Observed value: 11; cm
